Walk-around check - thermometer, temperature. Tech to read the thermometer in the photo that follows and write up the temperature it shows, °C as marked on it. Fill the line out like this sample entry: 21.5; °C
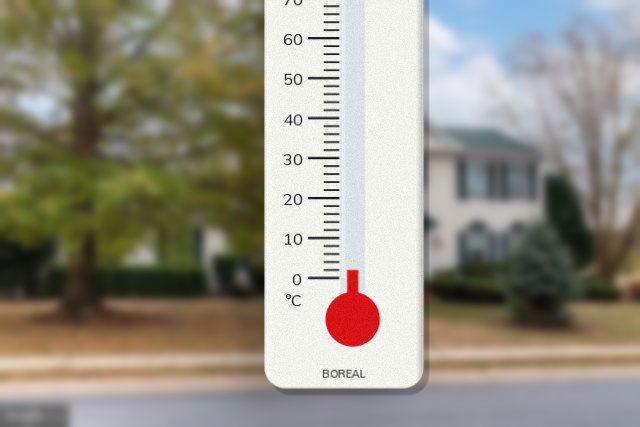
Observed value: 2; °C
